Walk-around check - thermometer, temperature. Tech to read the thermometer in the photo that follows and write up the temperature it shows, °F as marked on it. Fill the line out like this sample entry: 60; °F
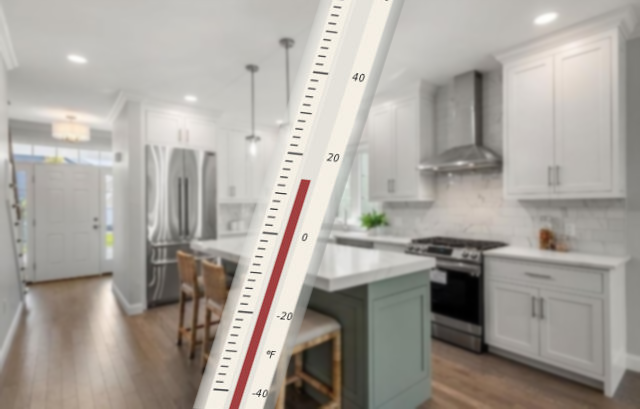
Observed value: 14; °F
